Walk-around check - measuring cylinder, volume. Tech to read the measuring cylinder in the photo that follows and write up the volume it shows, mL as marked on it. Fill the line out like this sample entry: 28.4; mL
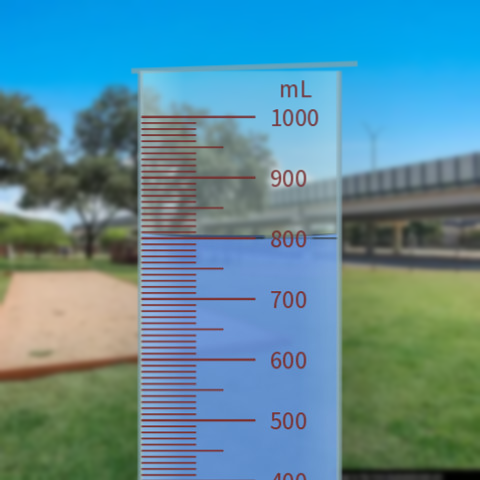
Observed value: 800; mL
